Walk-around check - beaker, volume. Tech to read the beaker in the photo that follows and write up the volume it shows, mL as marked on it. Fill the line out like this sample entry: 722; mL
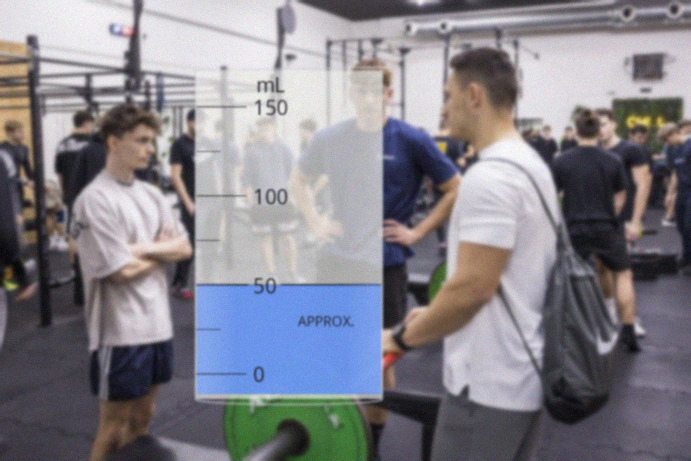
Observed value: 50; mL
